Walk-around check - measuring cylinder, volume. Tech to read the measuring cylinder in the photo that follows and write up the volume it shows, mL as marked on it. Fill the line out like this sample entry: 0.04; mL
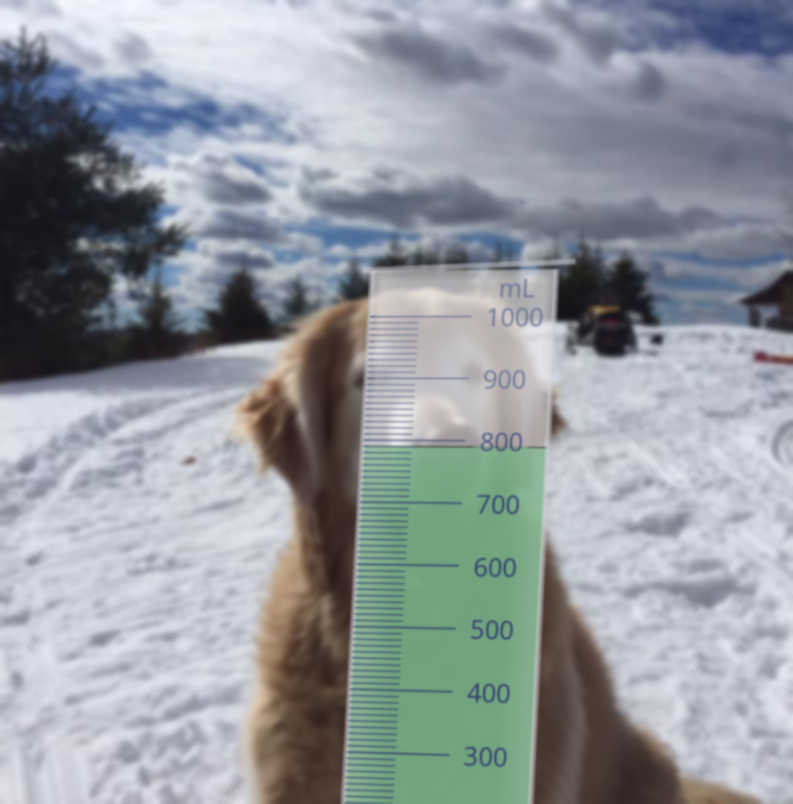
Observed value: 790; mL
